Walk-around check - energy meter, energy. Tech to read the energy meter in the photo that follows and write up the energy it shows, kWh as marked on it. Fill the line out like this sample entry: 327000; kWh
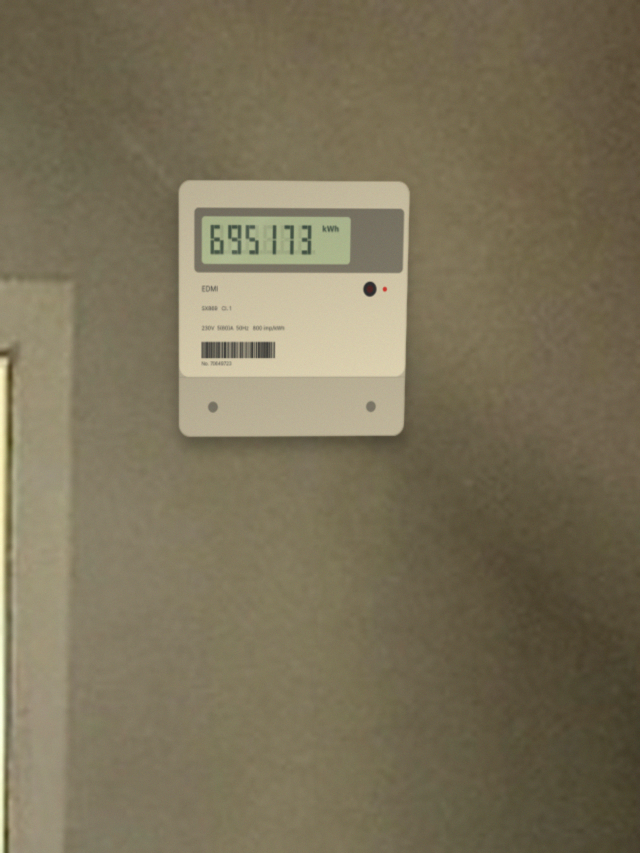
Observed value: 695173; kWh
